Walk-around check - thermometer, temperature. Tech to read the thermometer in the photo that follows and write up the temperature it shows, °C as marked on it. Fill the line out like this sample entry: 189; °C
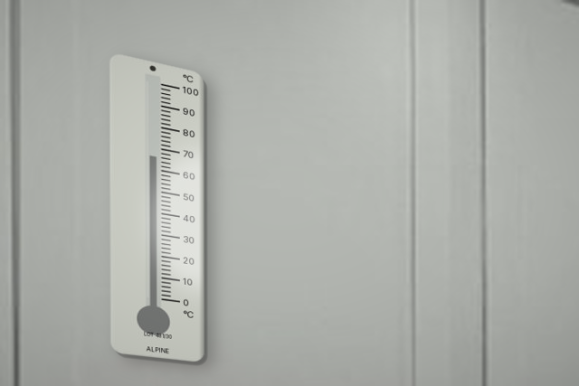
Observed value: 66; °C
